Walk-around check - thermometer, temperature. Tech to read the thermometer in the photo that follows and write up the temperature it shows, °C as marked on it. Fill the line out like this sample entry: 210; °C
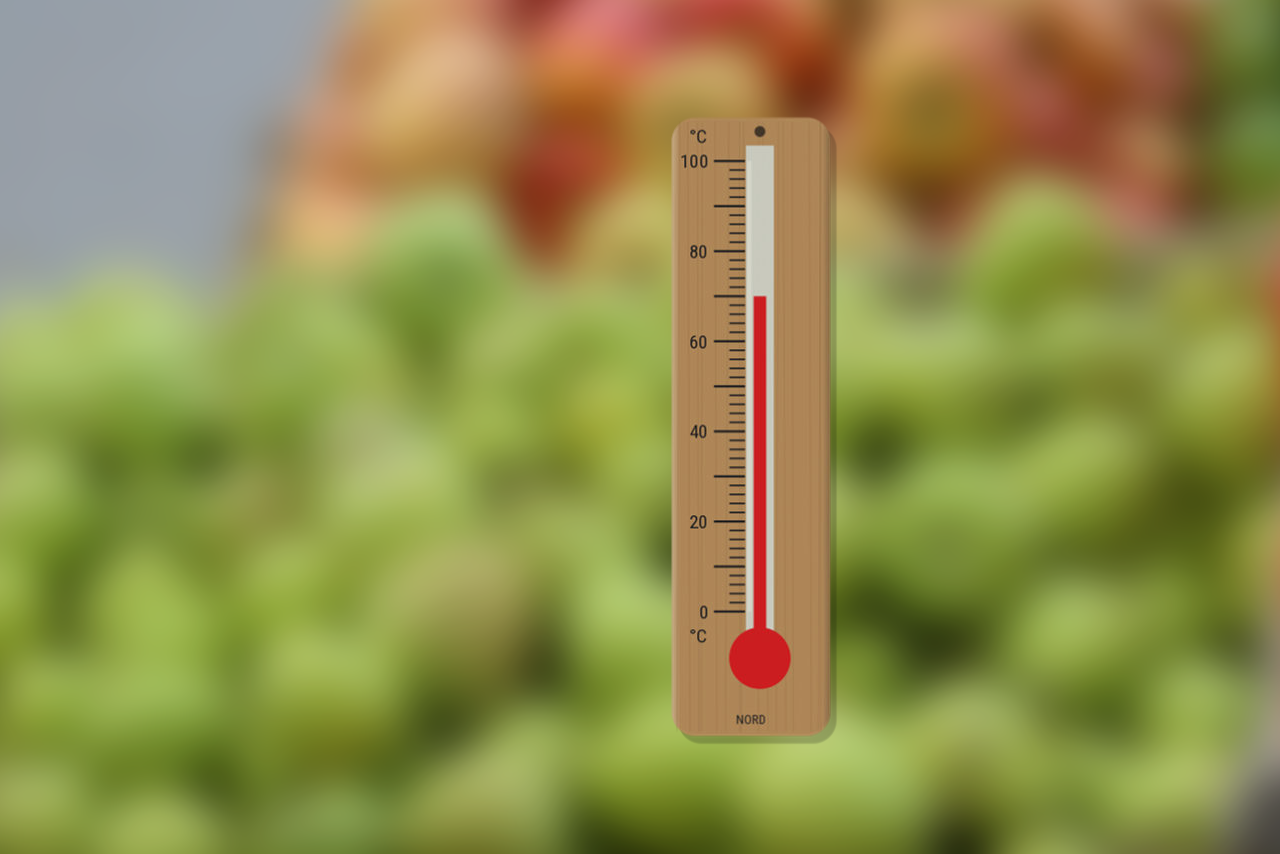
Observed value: 70; °C
